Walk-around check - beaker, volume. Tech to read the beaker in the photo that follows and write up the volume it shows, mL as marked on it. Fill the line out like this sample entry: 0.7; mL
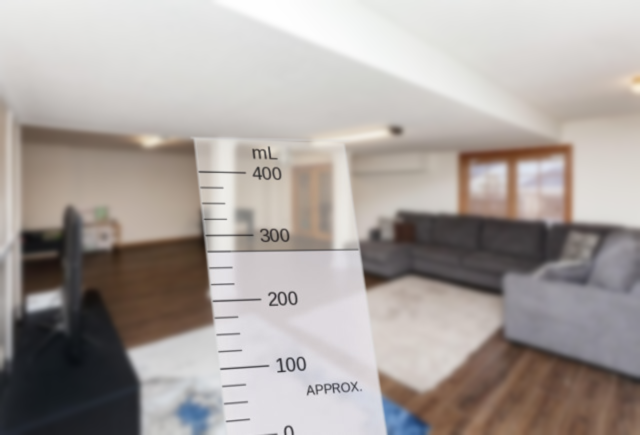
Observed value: 275; mL
